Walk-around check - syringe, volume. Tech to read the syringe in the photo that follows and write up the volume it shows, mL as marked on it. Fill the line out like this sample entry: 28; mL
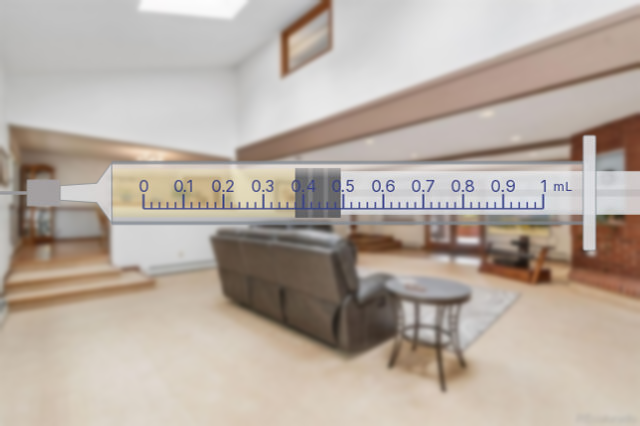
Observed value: 0.38; mL
